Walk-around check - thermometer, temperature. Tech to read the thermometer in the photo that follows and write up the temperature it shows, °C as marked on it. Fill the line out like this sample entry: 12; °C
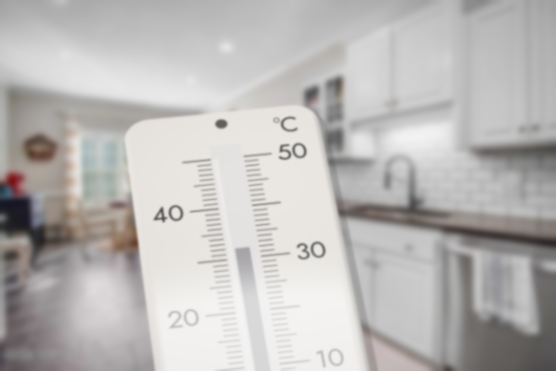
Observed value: 32; °C
